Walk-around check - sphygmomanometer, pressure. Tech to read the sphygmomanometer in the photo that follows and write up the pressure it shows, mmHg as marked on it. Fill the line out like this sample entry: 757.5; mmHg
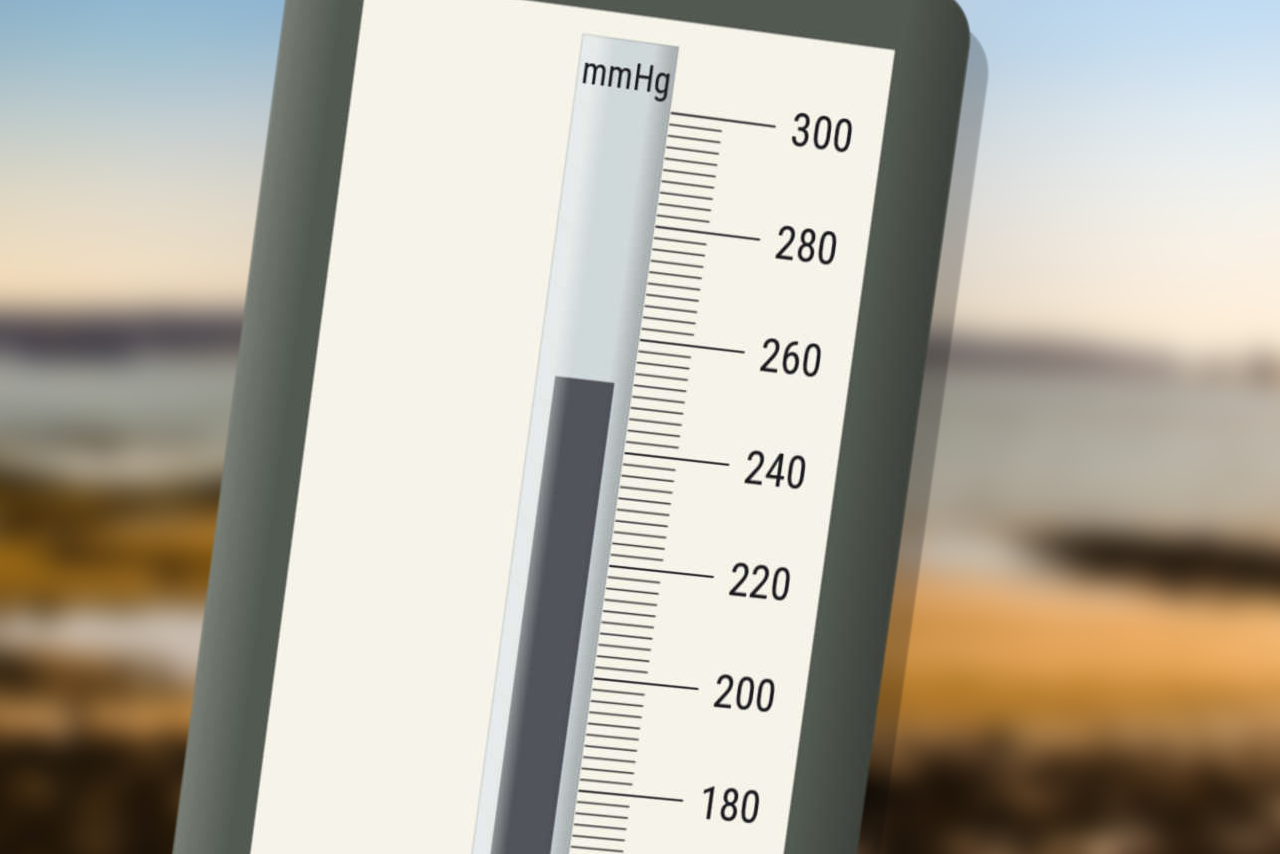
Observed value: 252; mmHg
